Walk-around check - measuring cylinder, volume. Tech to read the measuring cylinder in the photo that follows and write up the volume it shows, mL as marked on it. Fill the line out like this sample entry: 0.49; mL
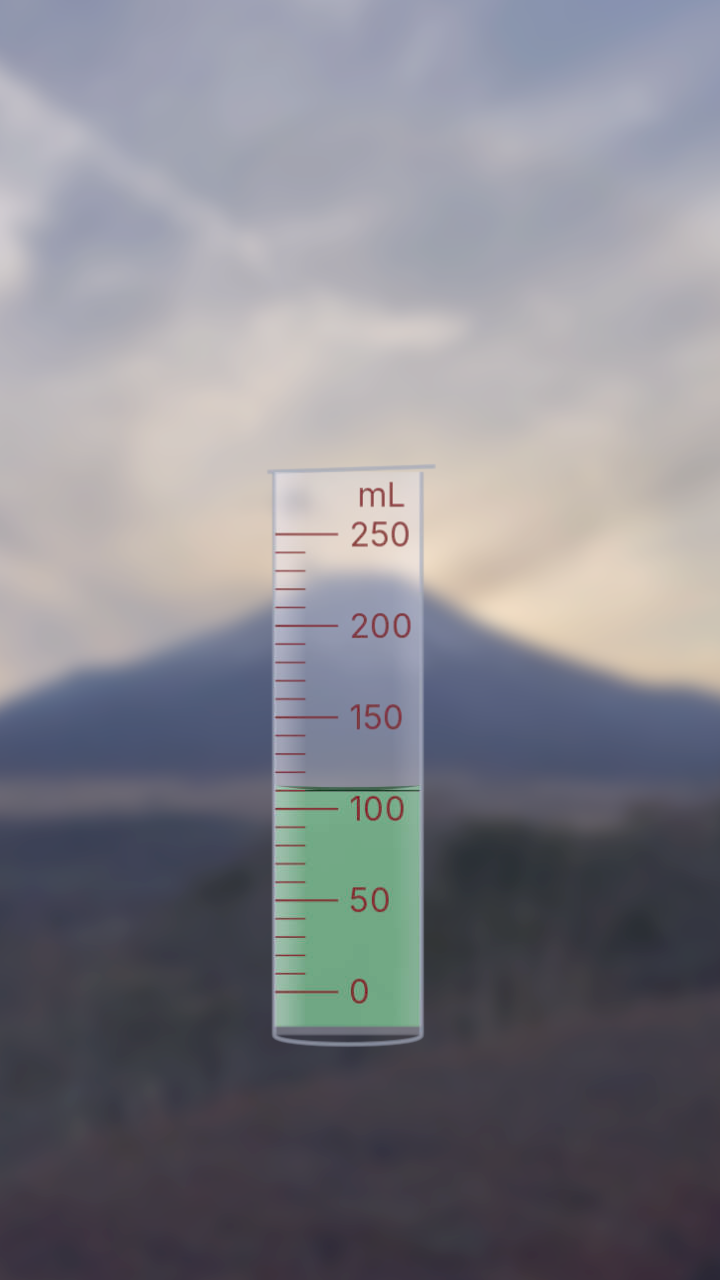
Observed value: 110; mL
